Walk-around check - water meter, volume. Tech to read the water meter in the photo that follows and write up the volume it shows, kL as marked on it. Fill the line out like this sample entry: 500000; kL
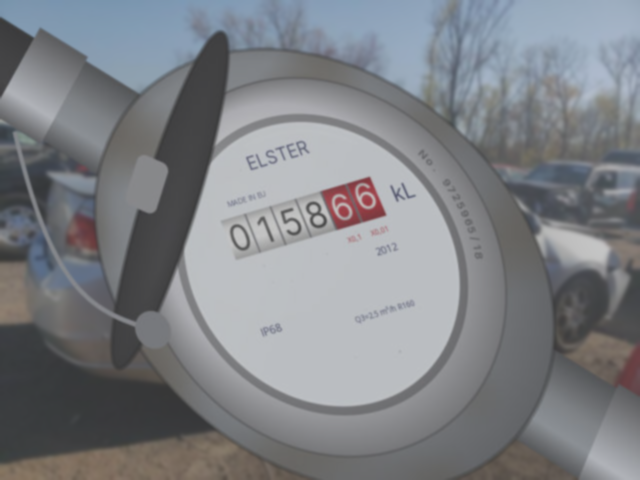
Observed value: 158.66; kL
